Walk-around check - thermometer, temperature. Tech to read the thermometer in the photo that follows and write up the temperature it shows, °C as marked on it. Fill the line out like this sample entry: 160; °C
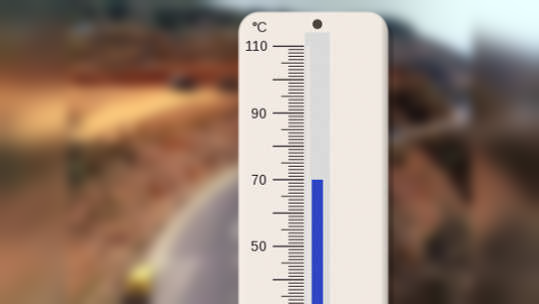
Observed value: 70; °C
